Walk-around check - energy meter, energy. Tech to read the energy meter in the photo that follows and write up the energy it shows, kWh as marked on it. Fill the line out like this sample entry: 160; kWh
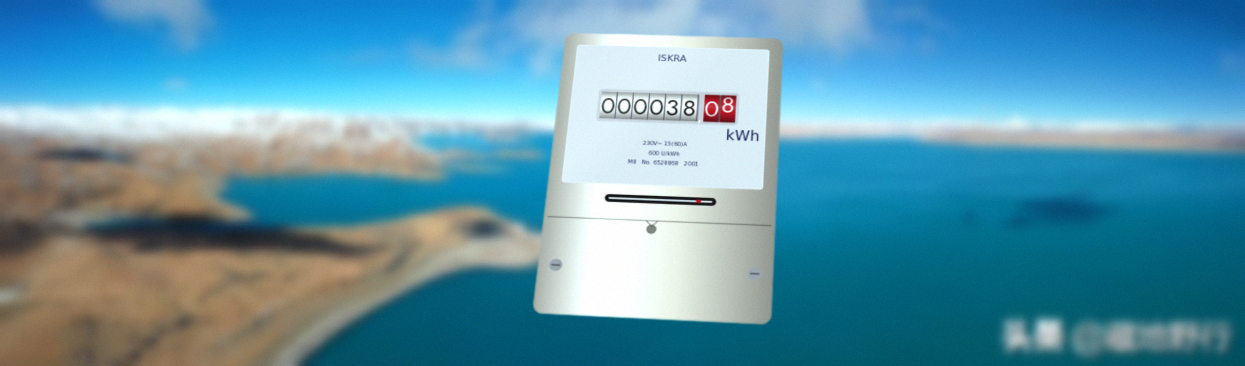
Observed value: 38.08; kWh
